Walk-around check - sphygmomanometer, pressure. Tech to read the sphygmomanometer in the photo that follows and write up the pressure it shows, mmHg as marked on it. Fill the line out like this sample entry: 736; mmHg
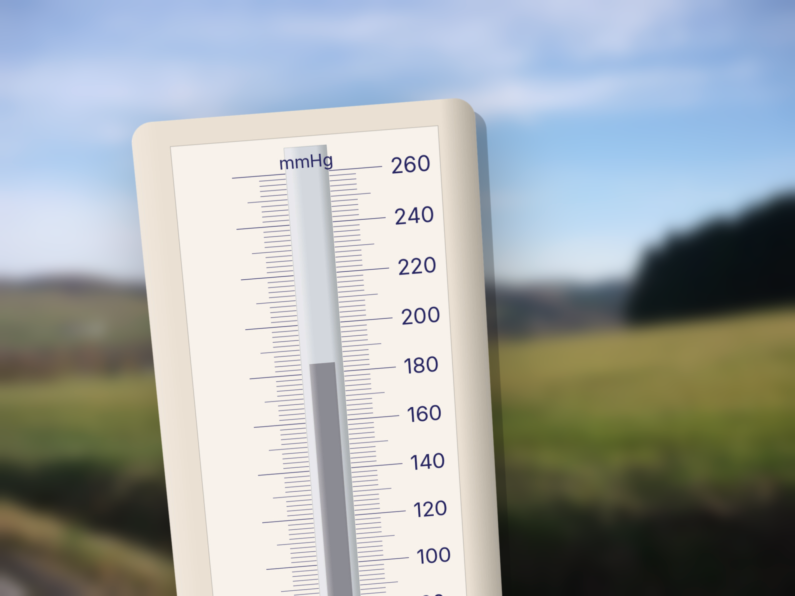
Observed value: 184; mmHg
